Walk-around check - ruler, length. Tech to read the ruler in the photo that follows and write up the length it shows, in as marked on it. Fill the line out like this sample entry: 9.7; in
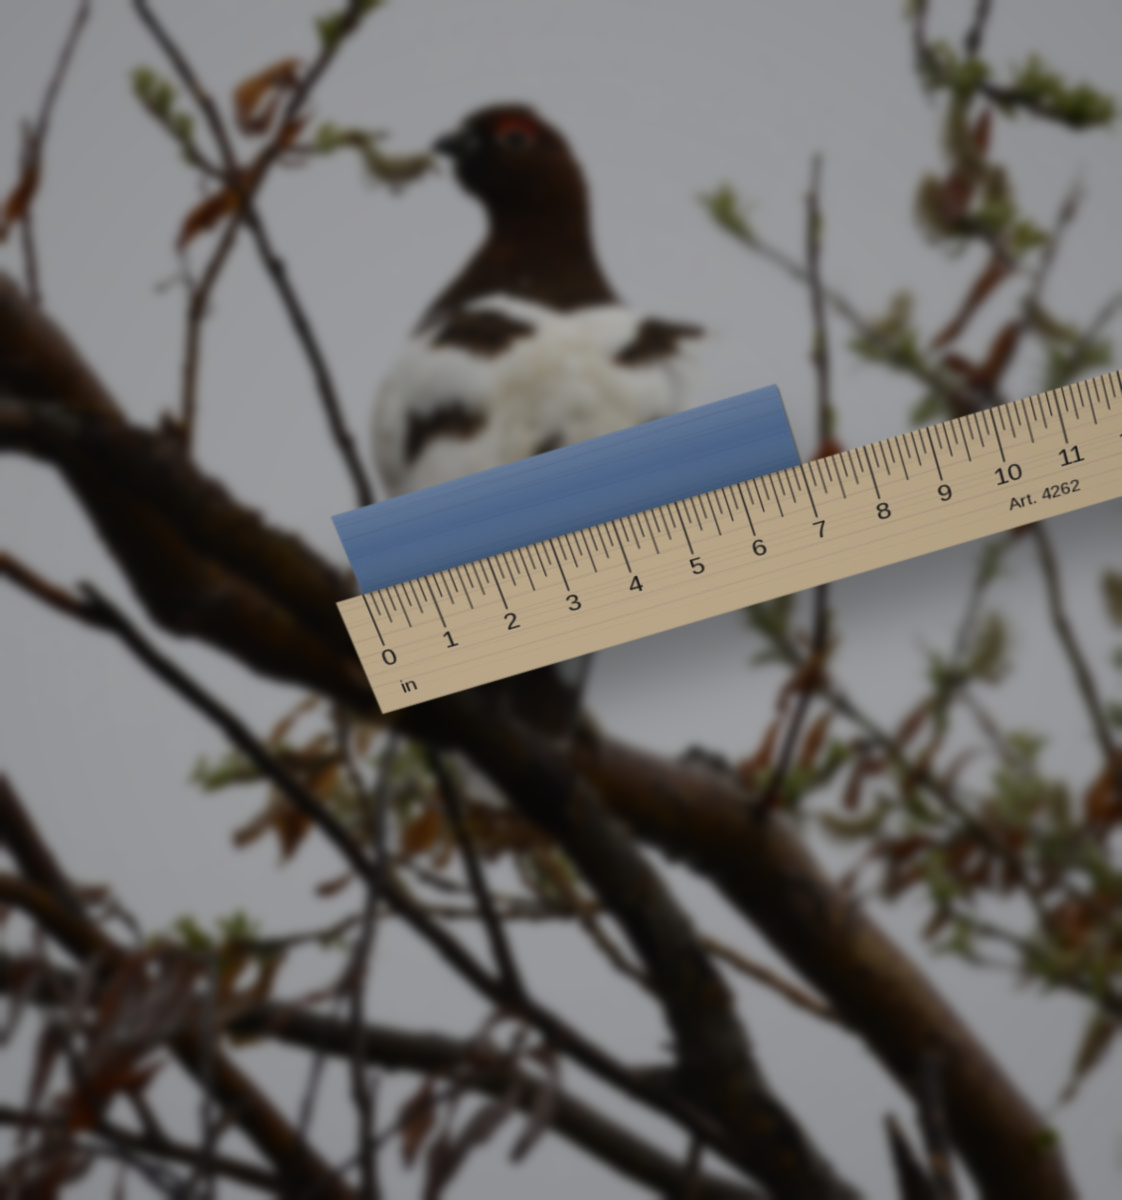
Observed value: 7; in
